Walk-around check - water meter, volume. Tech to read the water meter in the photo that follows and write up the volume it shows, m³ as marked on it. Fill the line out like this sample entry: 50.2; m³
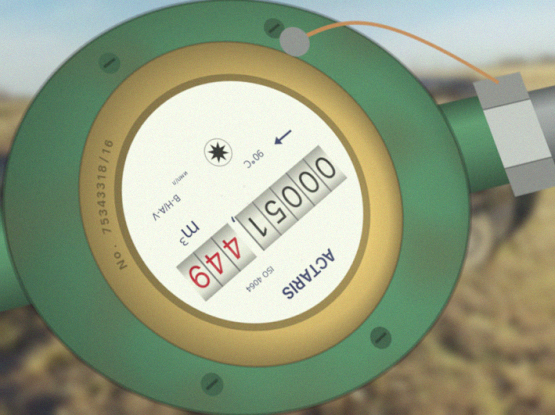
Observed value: 51.449; m³
